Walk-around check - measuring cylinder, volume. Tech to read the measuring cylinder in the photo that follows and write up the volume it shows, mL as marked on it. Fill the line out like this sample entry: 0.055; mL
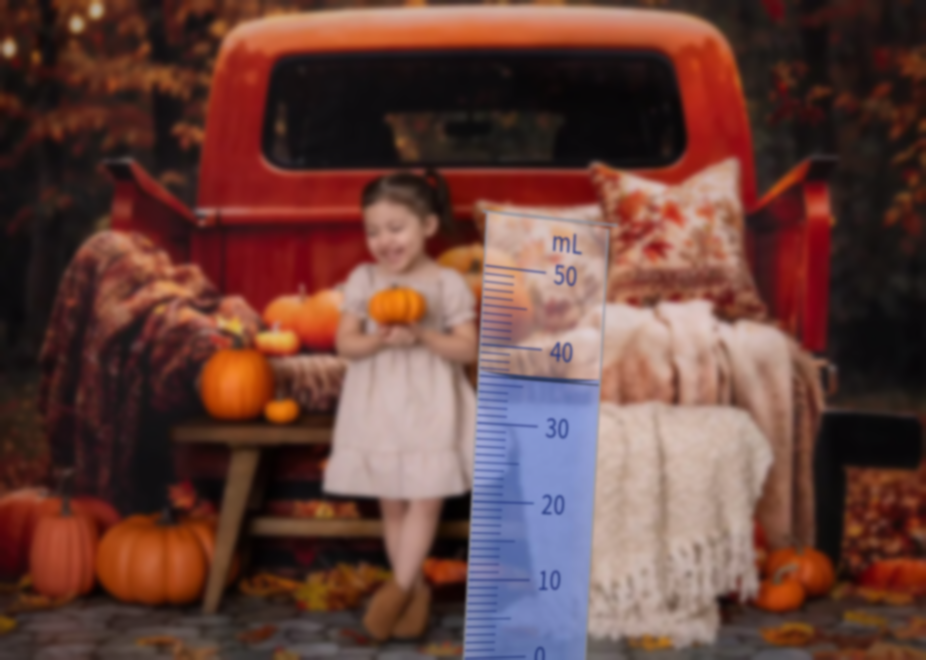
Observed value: 36; mL
